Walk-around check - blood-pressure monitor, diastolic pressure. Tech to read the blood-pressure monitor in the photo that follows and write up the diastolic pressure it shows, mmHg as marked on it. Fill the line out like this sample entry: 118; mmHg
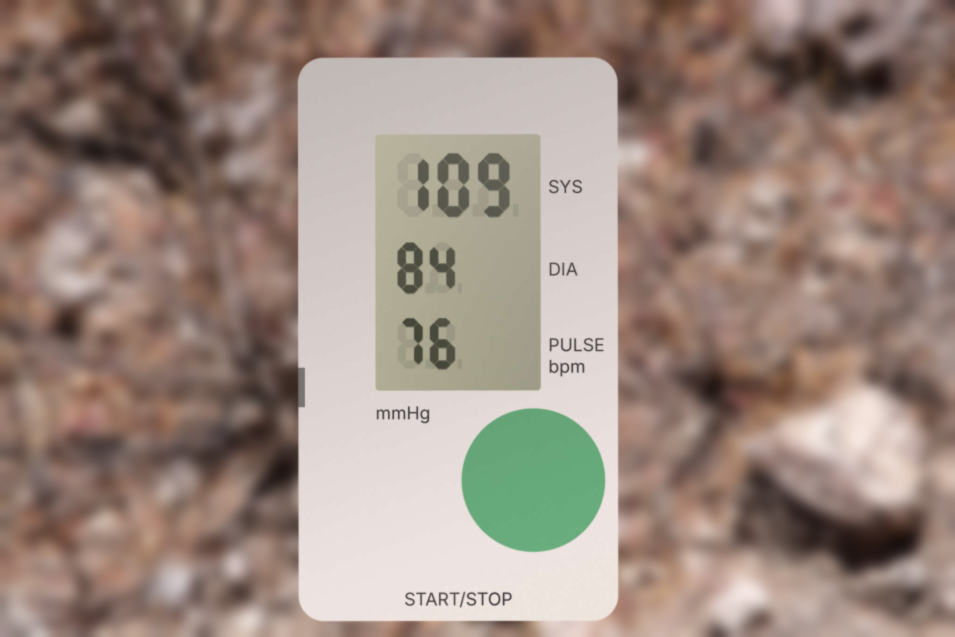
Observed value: 84; mmHg
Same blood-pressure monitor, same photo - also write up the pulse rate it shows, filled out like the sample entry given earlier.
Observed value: 76; bpm
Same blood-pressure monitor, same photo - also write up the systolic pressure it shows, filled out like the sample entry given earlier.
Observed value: 109; mmHg
